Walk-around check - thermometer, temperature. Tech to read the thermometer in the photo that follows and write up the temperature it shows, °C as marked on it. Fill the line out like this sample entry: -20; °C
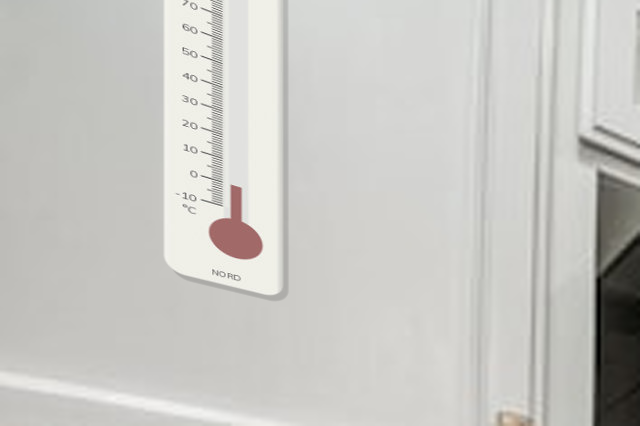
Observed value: 0; °C
